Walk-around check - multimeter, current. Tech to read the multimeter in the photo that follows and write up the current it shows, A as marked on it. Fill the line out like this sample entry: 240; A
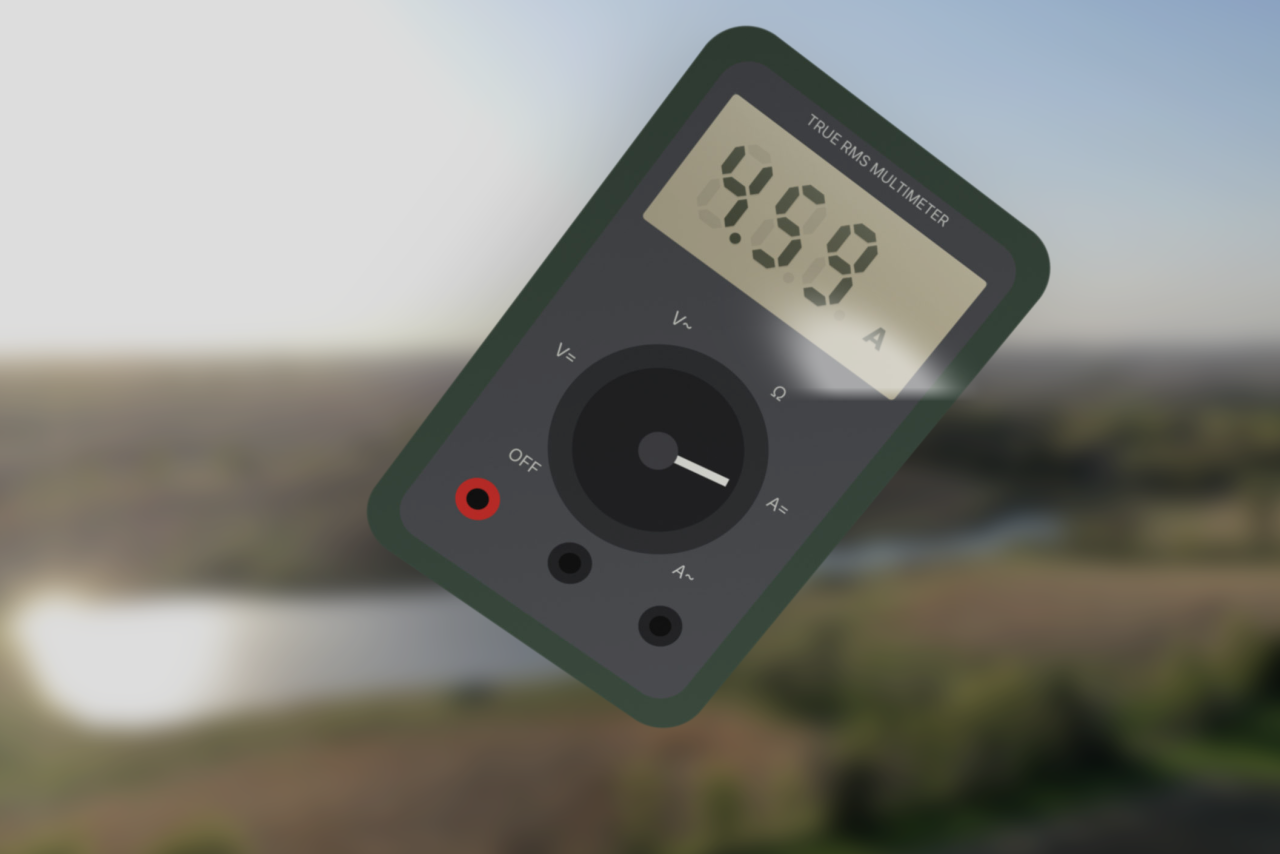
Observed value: 4.59; A
